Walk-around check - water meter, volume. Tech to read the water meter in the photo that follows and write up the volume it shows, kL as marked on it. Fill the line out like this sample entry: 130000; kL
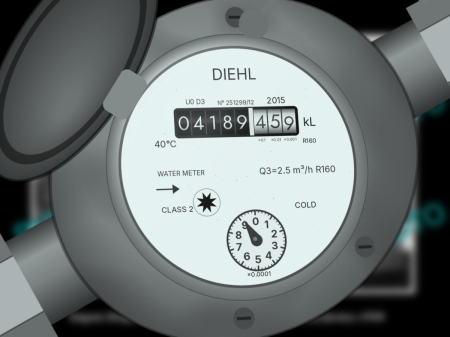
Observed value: 4189.4589; kL
